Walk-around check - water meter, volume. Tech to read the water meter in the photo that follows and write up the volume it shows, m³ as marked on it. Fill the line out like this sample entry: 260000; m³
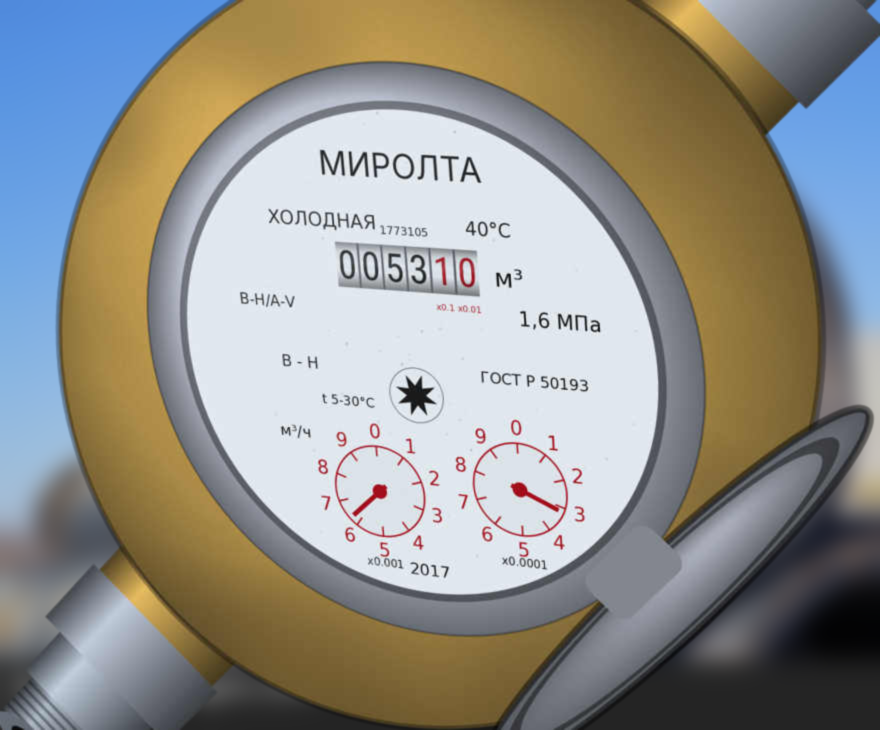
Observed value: 53.1063; m³
